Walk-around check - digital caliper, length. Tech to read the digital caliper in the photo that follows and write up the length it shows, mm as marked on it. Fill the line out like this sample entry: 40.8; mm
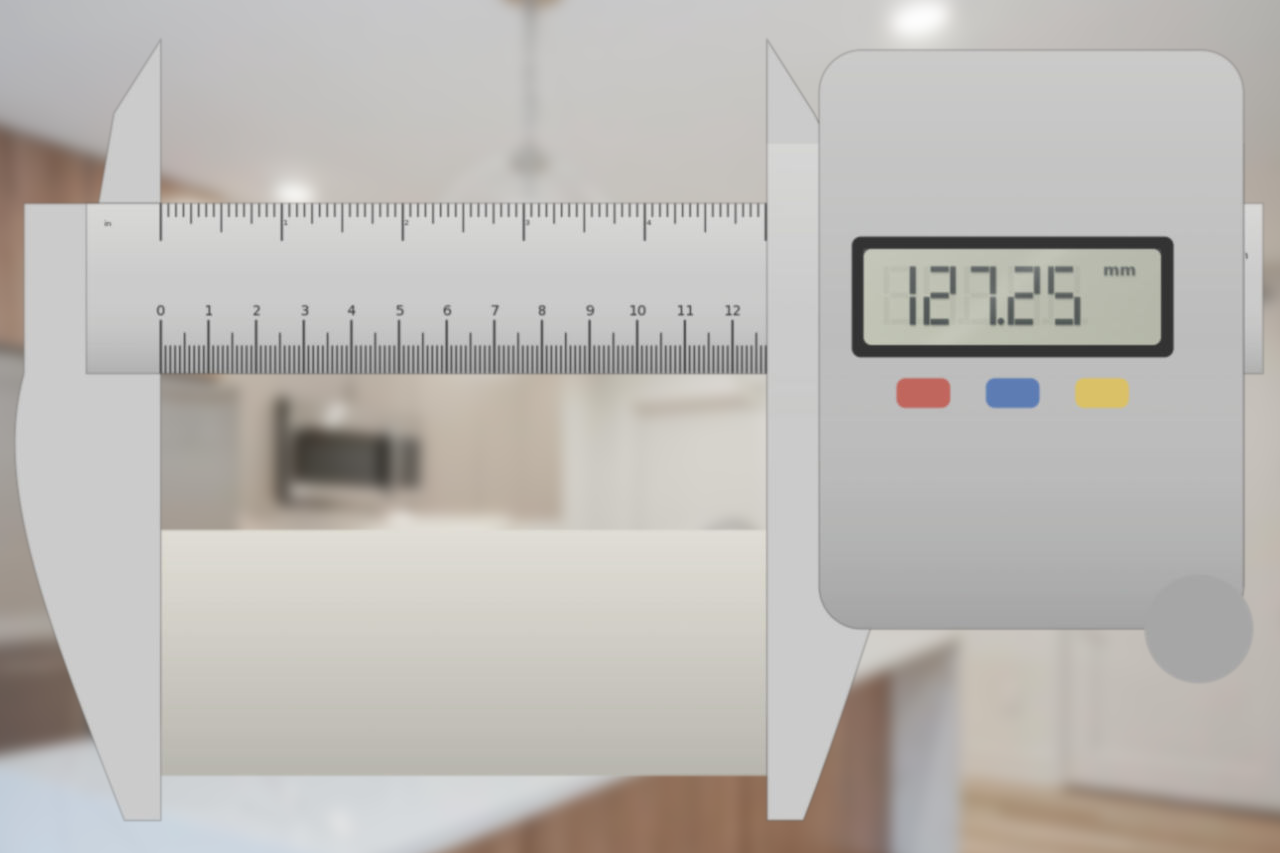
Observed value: 127.25; mm
